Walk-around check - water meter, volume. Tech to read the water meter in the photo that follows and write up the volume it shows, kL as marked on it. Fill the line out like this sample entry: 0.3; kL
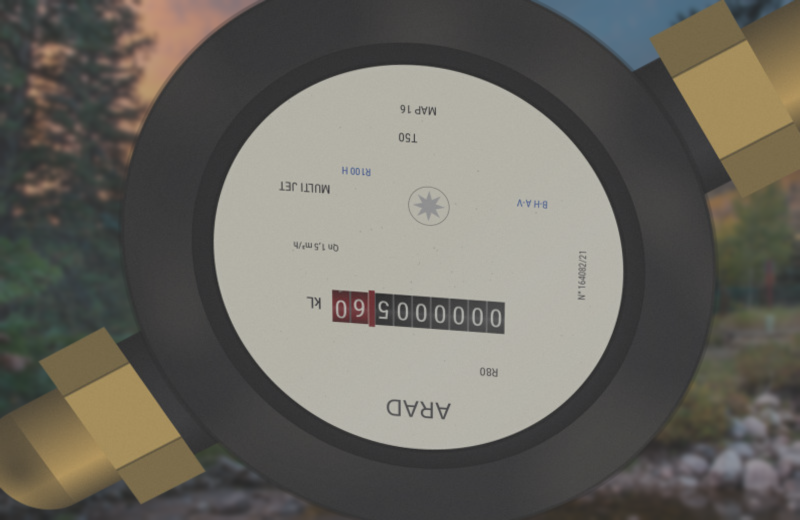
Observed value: 5.60; kL
